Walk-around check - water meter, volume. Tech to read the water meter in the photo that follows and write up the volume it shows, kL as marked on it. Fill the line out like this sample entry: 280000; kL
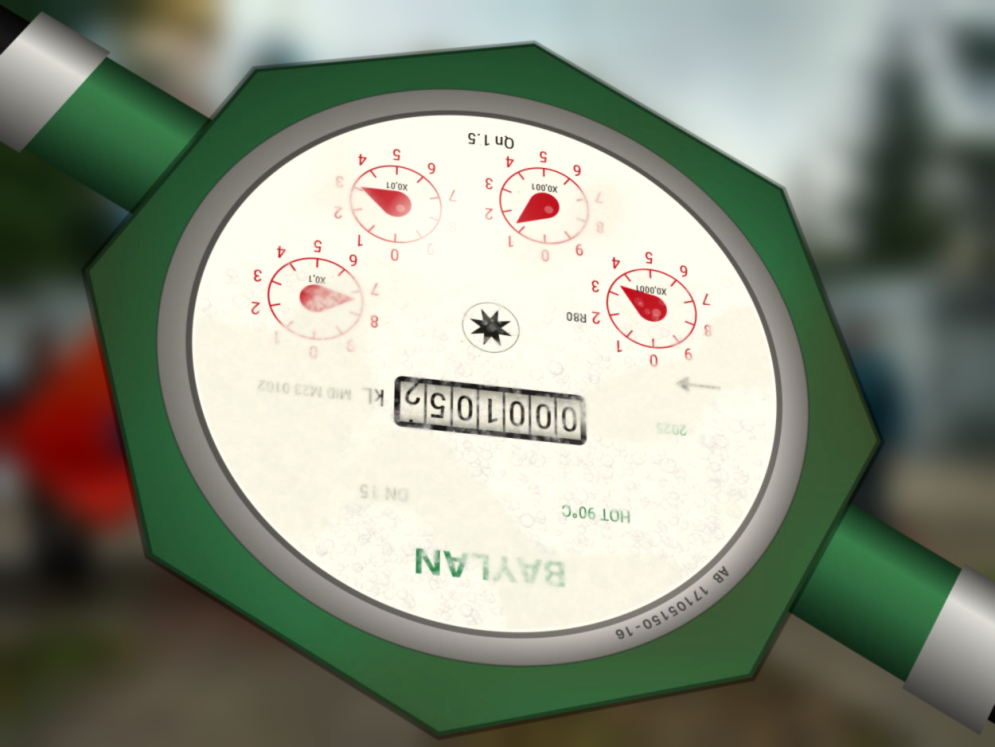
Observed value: 1051.7313; kL
